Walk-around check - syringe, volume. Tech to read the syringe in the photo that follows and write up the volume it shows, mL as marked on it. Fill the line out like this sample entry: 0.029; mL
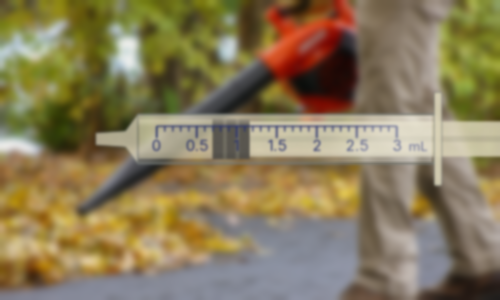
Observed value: 0.7; mL
